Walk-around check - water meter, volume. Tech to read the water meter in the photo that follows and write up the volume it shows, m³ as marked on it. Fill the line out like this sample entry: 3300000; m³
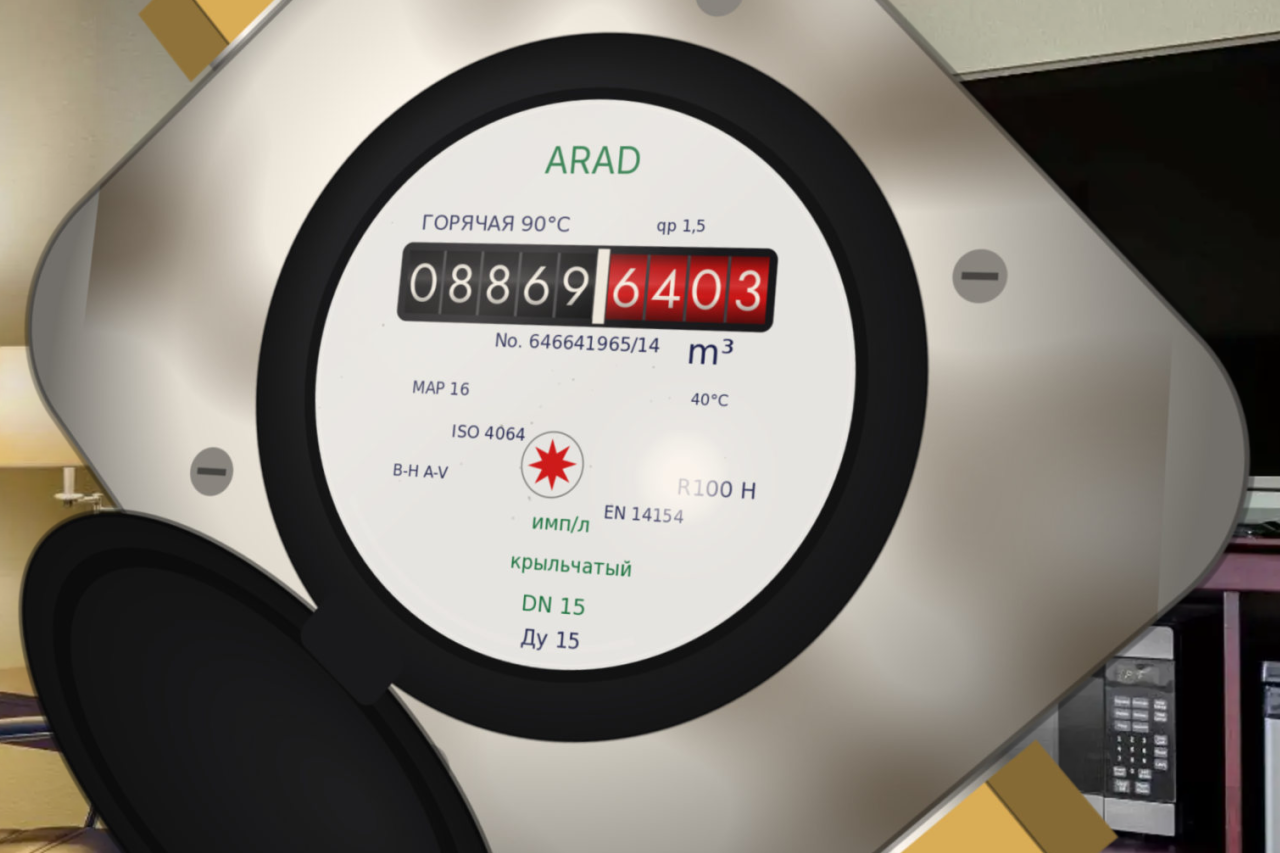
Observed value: 8869.6403; m³
